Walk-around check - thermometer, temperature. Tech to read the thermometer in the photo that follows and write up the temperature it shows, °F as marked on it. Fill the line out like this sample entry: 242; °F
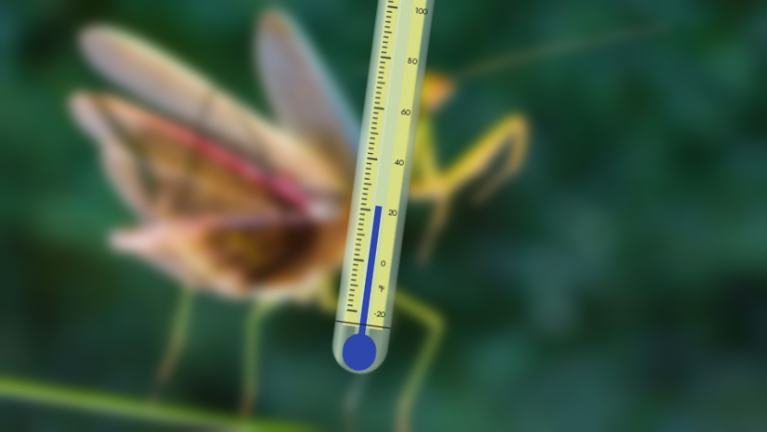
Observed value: 22; °F
